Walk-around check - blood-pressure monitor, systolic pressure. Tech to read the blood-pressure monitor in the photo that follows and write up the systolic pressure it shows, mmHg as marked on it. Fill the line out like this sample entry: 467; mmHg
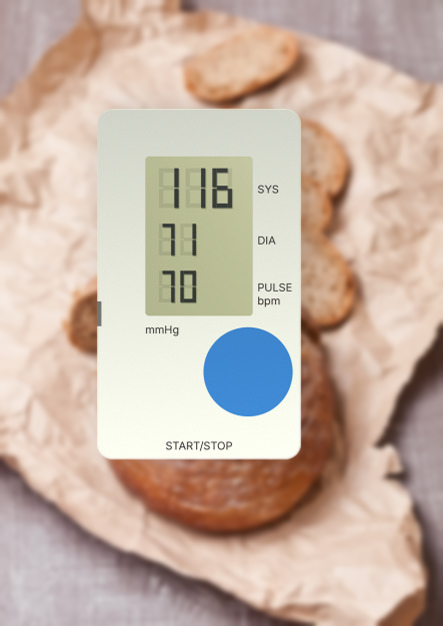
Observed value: 116; mmHg
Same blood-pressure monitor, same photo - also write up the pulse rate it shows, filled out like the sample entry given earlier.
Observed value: 70; bpm
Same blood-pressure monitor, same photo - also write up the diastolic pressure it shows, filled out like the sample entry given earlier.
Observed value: 71; mmHg
